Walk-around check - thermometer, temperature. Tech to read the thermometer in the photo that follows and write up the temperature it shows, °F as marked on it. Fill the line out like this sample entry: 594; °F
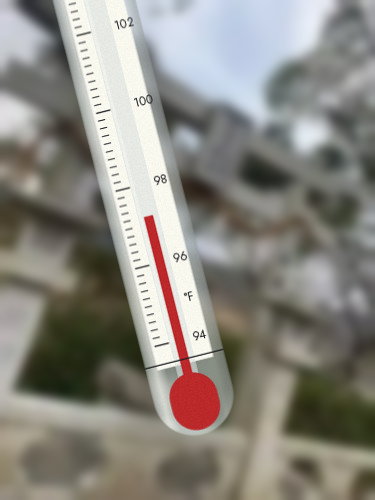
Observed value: 97.2; °F
